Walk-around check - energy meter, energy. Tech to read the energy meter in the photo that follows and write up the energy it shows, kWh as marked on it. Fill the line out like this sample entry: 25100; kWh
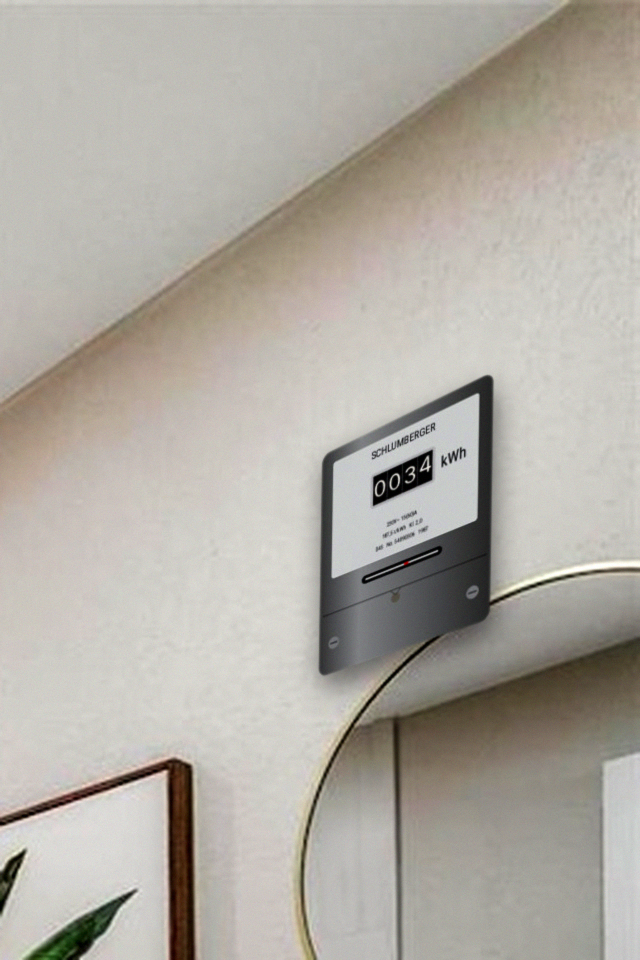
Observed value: 34; kWh
